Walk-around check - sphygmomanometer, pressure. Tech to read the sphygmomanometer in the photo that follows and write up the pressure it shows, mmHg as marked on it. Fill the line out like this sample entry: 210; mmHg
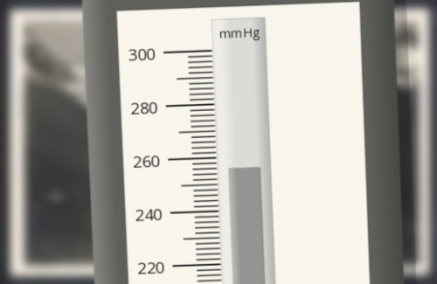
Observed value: 256; mmHg
